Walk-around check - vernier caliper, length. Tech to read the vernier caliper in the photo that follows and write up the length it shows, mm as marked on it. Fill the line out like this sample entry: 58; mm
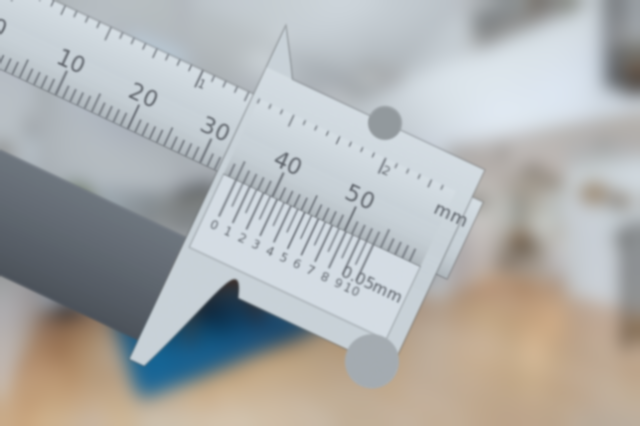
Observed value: 35.0; mm
